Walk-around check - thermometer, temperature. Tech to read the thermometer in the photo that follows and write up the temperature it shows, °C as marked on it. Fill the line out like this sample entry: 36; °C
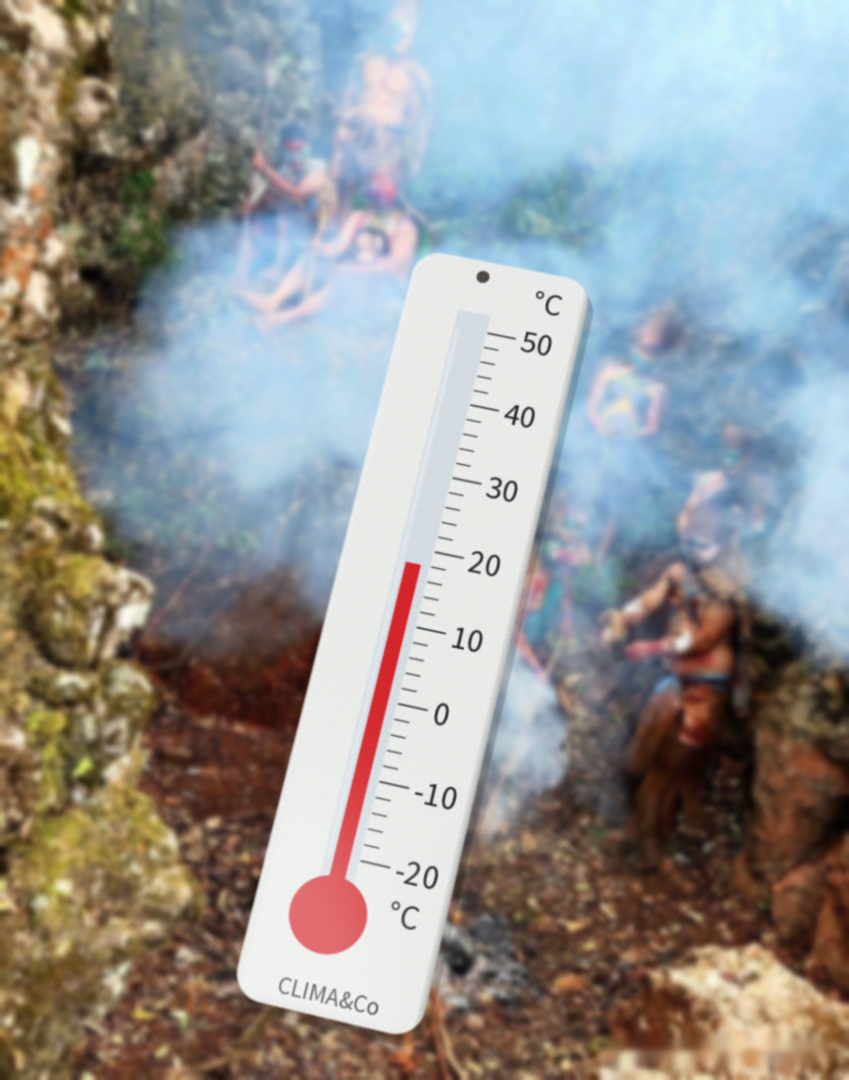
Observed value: 18; °C
